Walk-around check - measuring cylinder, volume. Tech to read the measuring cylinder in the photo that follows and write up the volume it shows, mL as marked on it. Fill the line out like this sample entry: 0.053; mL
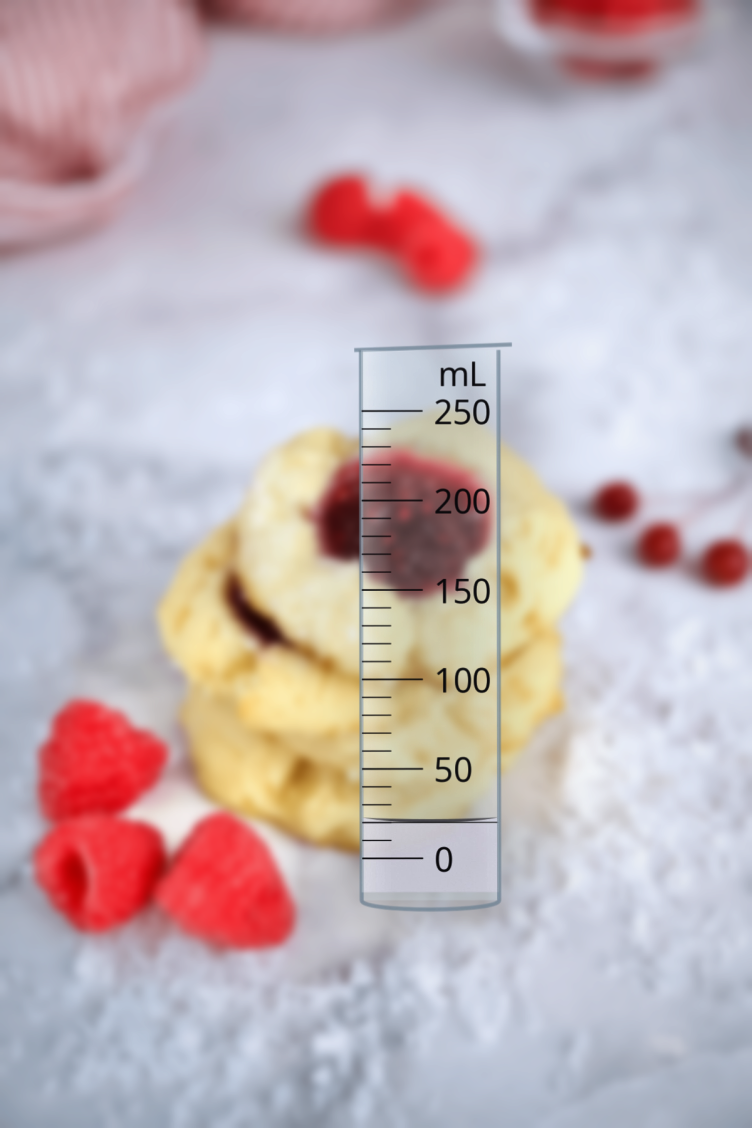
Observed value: 20; mL
